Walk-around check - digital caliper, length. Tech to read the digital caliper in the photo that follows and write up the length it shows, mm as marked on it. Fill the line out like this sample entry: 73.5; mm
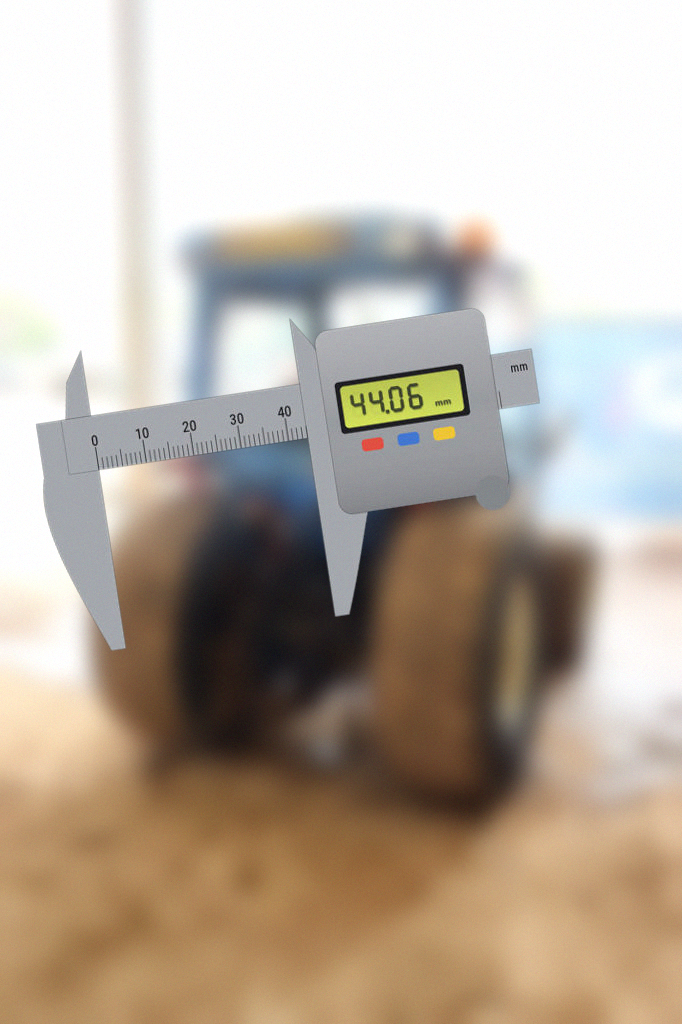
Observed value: 44.06; mm
